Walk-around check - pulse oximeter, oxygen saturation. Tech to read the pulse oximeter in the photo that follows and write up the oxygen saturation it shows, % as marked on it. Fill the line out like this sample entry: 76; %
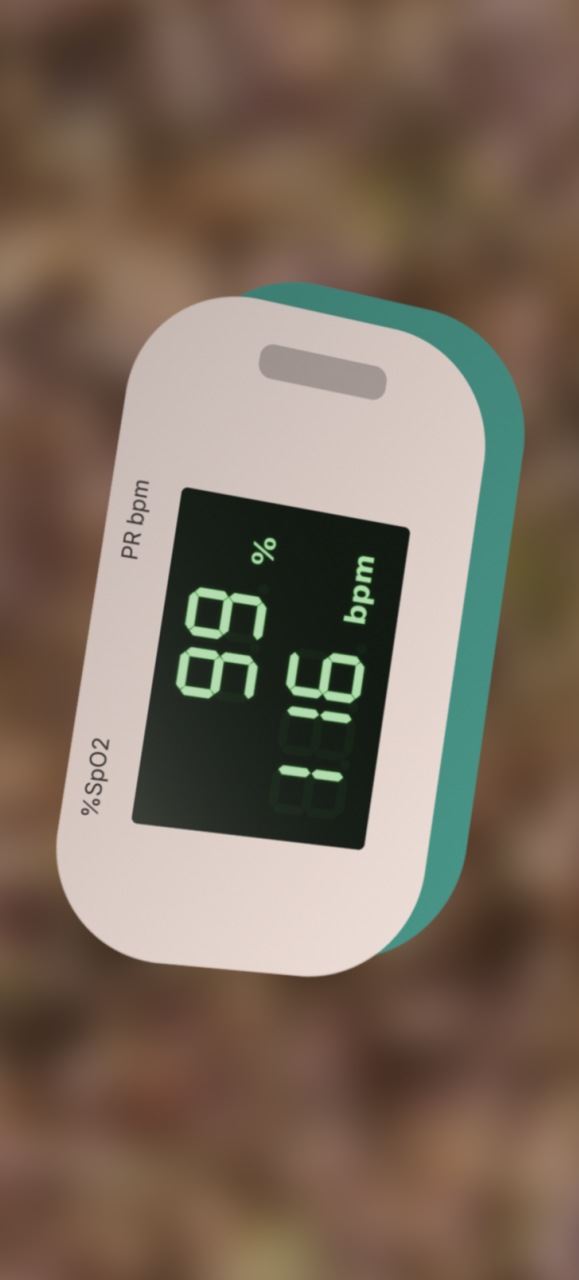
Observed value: 99; %
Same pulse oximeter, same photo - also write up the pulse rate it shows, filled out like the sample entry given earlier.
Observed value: 116; bpm
